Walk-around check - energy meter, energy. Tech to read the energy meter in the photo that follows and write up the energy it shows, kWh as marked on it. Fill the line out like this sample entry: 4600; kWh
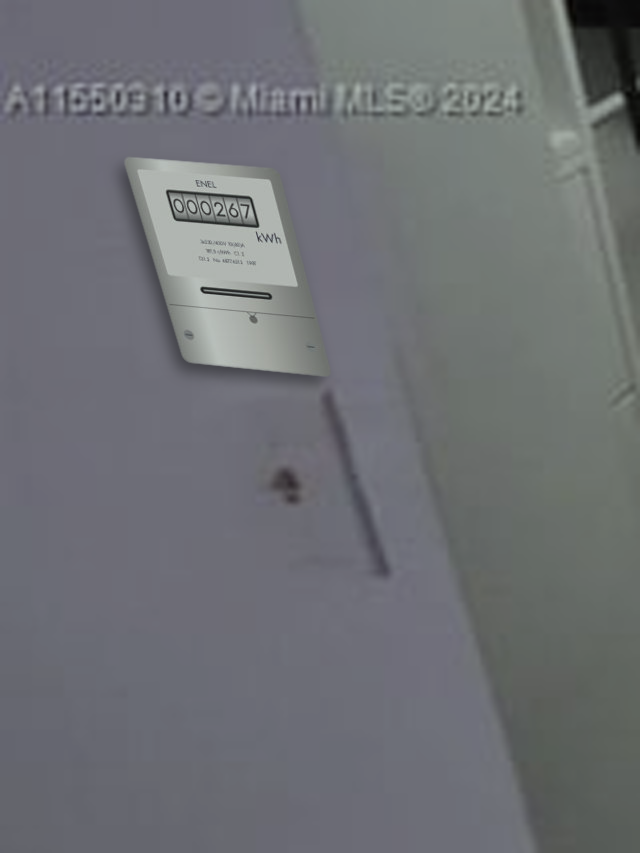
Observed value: 267; kWh
